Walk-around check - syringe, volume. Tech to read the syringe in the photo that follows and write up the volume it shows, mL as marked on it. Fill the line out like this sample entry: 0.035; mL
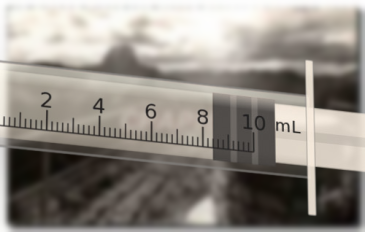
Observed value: 8.4; mL
